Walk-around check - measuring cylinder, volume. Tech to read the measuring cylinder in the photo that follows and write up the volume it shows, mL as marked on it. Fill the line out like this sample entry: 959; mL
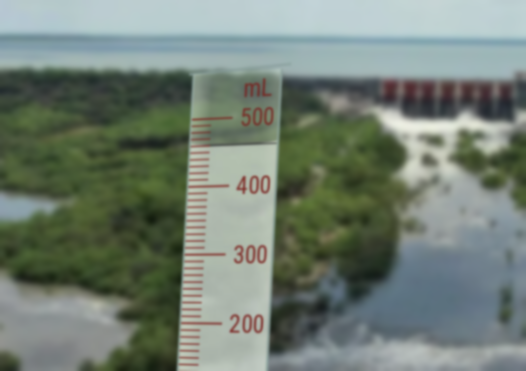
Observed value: 460; mL
